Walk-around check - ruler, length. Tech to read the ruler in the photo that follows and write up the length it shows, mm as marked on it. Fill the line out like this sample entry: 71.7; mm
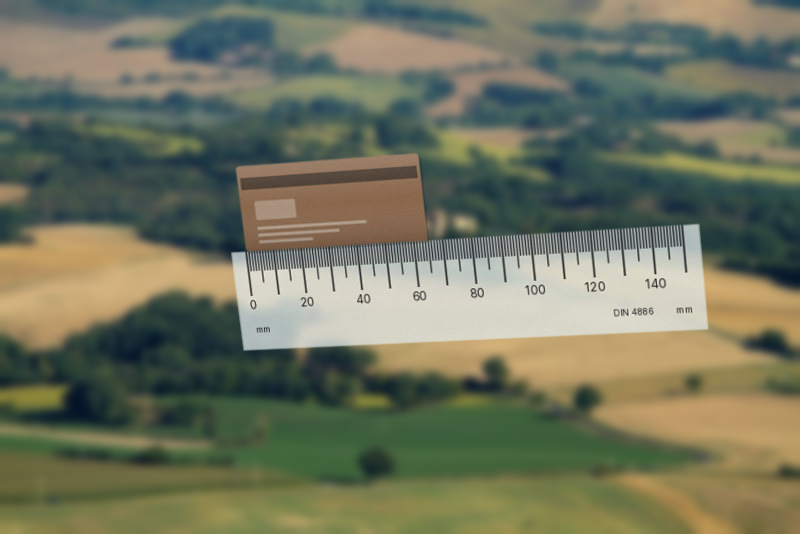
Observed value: 65; mm
